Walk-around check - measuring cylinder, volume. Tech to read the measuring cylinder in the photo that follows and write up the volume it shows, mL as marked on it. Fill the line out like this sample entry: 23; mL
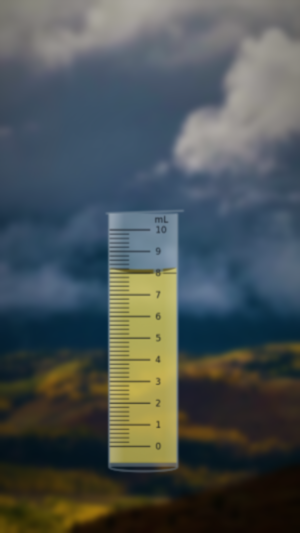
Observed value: 8; mL
